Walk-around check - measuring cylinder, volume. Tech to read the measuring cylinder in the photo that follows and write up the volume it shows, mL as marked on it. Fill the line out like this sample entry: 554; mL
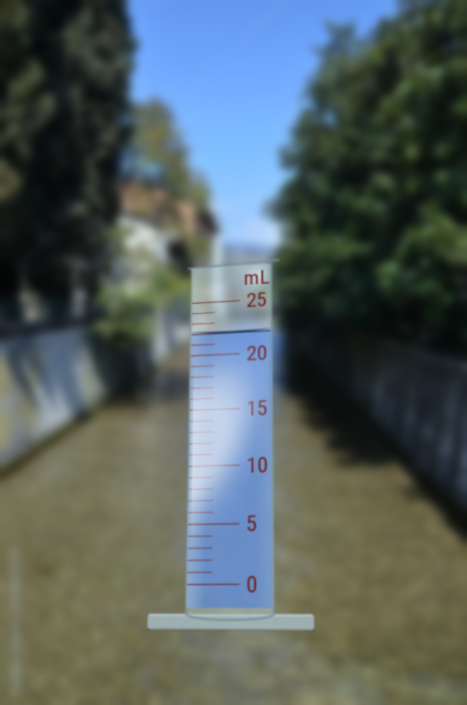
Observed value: 22; mL
